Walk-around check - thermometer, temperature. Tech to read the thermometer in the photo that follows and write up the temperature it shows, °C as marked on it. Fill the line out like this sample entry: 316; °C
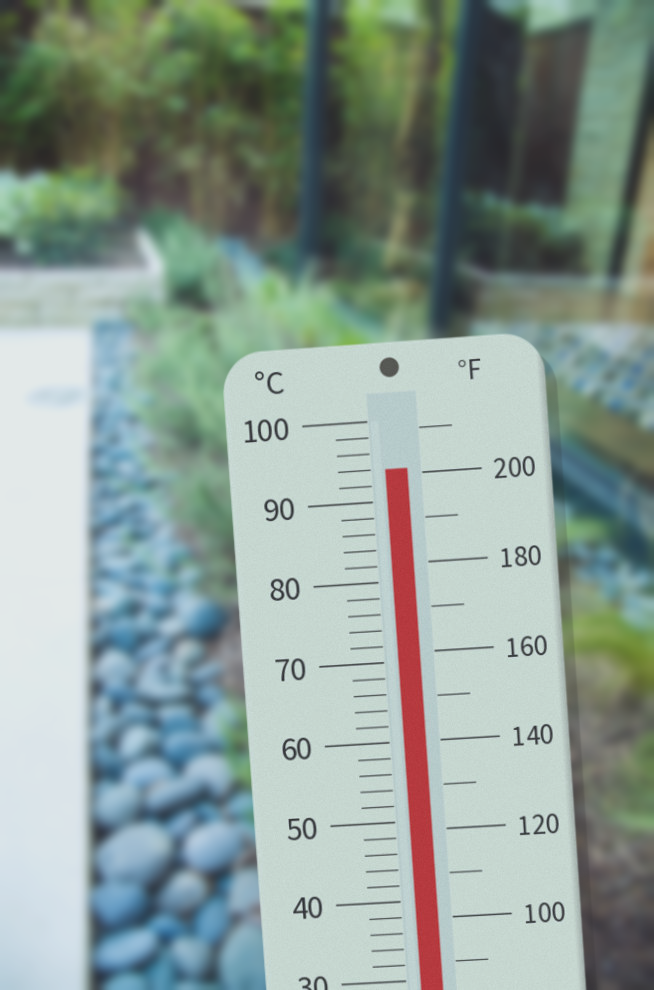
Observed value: 94; °C
